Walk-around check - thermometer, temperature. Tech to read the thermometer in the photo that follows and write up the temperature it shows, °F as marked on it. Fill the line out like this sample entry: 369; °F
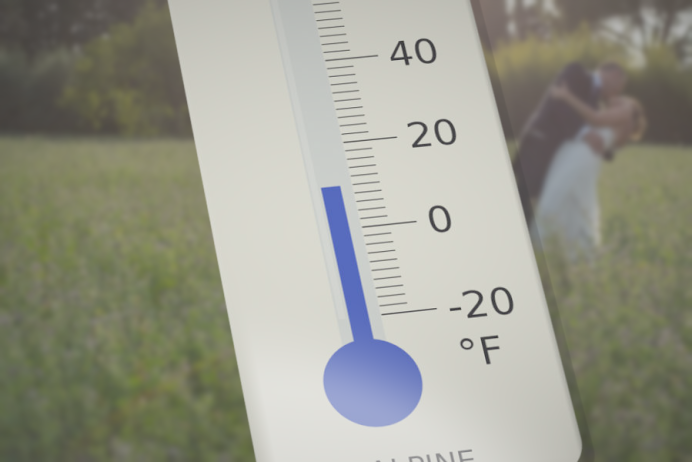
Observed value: 10; °F
